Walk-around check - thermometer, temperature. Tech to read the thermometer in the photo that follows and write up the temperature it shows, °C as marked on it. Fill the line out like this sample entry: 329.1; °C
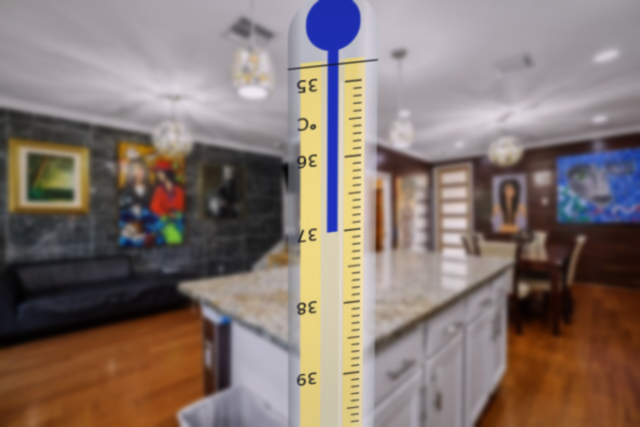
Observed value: 37; °C
